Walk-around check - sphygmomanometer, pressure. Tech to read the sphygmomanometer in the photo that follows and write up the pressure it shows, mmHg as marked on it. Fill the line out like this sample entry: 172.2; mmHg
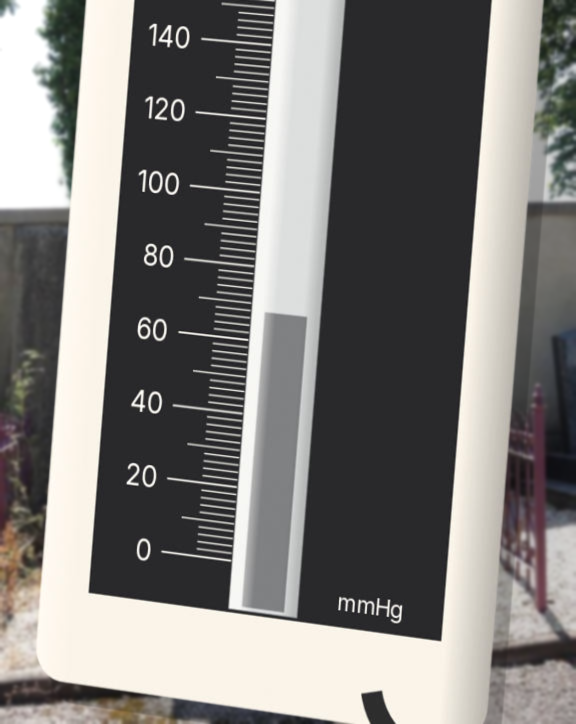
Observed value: 68; mmHg
